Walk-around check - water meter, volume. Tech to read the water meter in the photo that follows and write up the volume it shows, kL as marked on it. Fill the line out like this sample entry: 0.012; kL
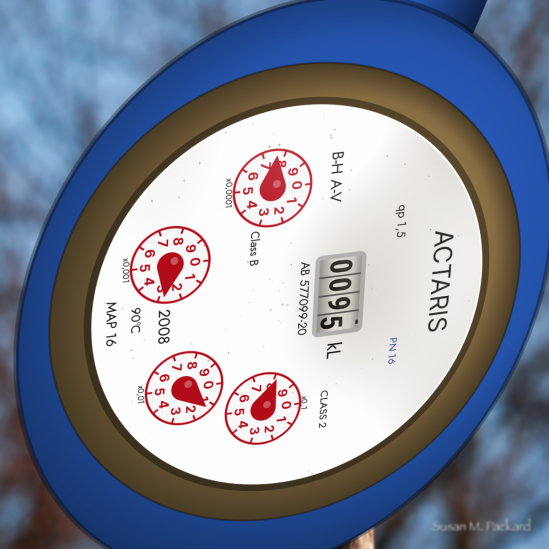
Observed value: 94.8127; kL
